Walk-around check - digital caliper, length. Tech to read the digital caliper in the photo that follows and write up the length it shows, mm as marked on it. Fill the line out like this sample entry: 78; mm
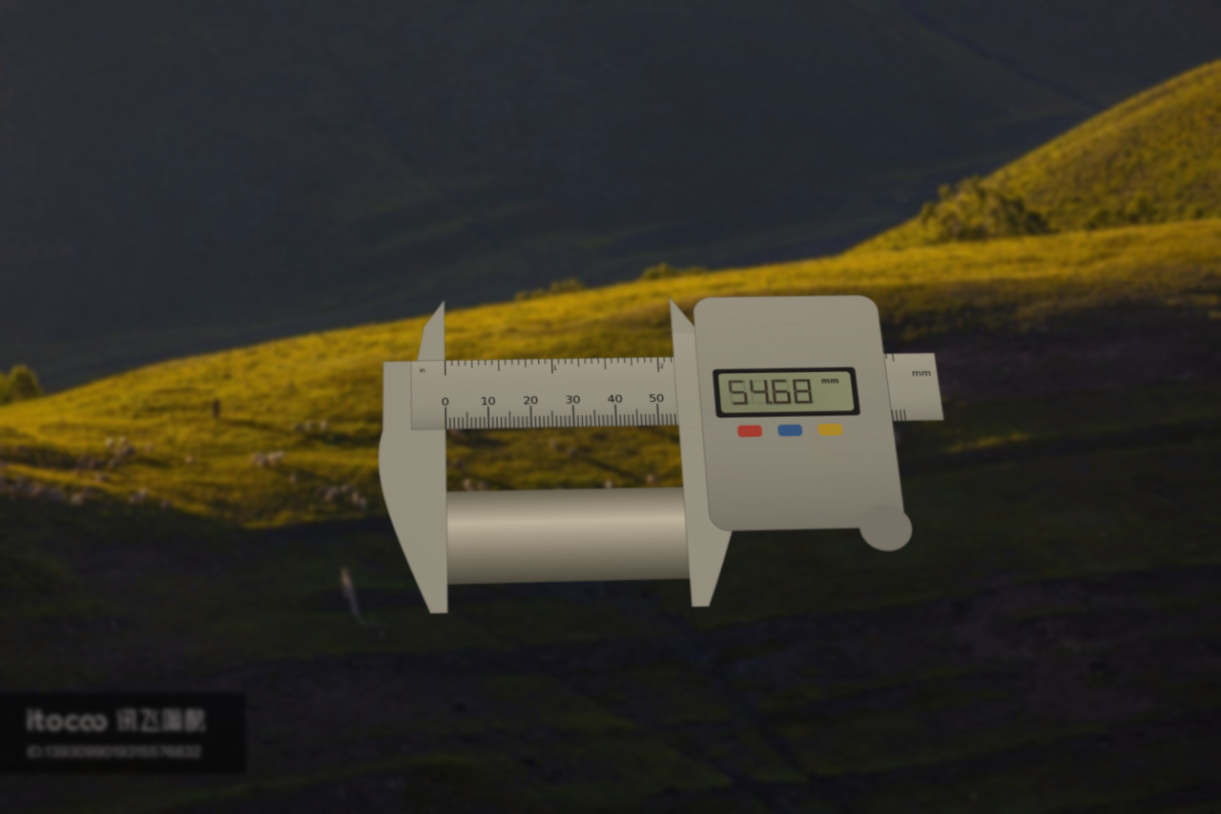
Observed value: 54.68; mm
